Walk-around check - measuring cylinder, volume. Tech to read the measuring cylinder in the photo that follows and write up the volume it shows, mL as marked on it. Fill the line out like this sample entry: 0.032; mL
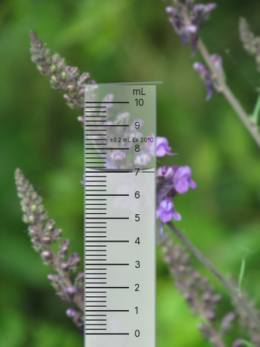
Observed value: 7; mL
